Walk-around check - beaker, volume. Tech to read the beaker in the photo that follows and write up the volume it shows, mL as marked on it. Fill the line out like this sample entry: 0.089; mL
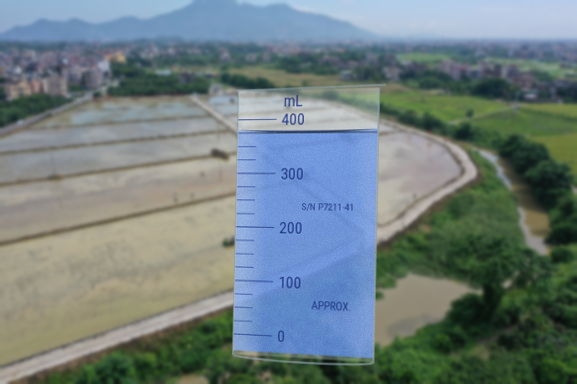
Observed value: 375; mL
